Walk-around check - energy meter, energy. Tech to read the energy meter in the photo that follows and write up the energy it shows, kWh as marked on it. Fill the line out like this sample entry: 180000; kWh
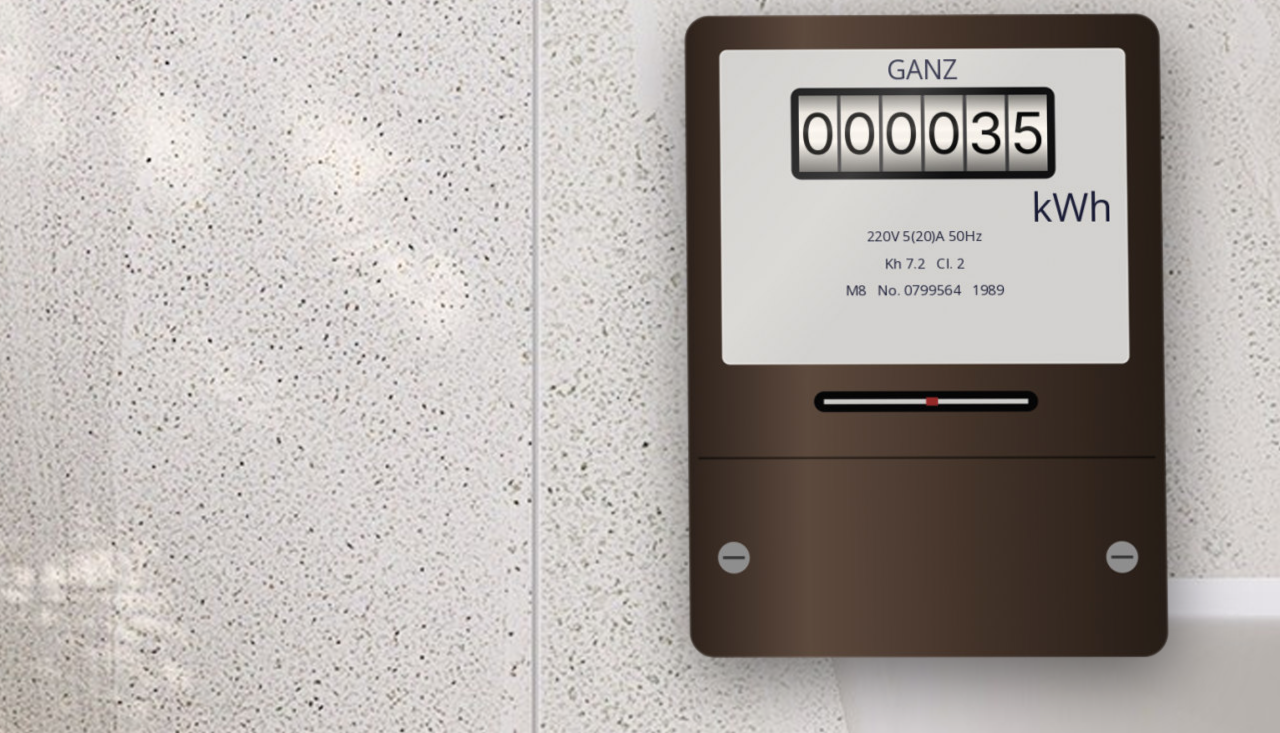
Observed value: 35; kWh
